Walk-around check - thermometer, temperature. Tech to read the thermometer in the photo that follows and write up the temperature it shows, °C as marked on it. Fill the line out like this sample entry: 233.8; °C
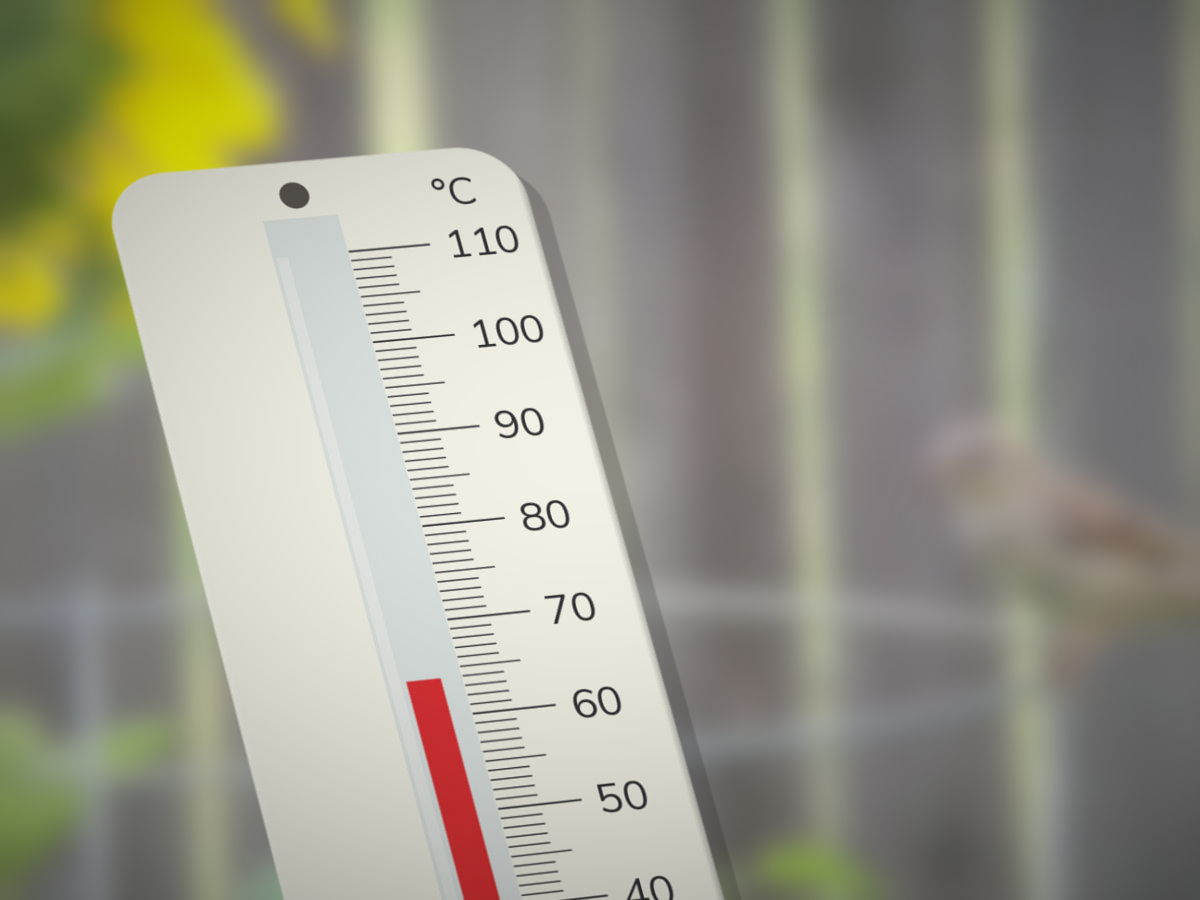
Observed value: 64; °C
